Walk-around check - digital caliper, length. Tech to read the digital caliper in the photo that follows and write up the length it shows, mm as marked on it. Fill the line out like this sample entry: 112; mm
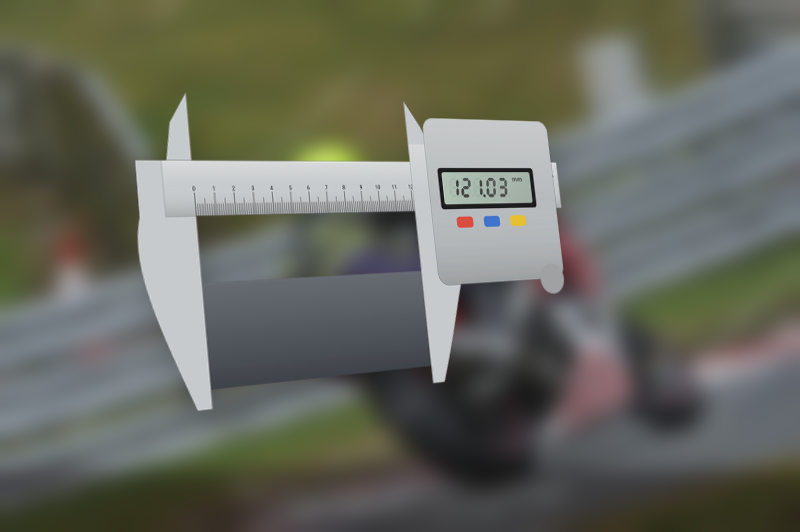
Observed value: 121.03; mm
